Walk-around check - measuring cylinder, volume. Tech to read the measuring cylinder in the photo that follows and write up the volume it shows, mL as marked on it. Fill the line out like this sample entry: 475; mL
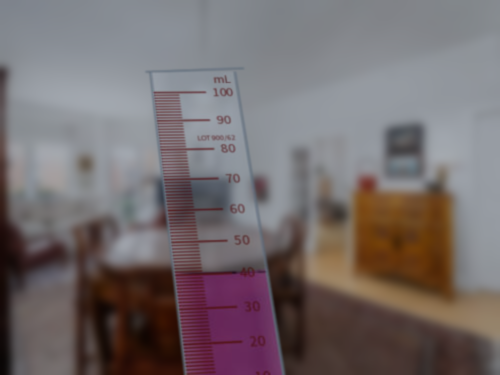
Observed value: 40; mL
